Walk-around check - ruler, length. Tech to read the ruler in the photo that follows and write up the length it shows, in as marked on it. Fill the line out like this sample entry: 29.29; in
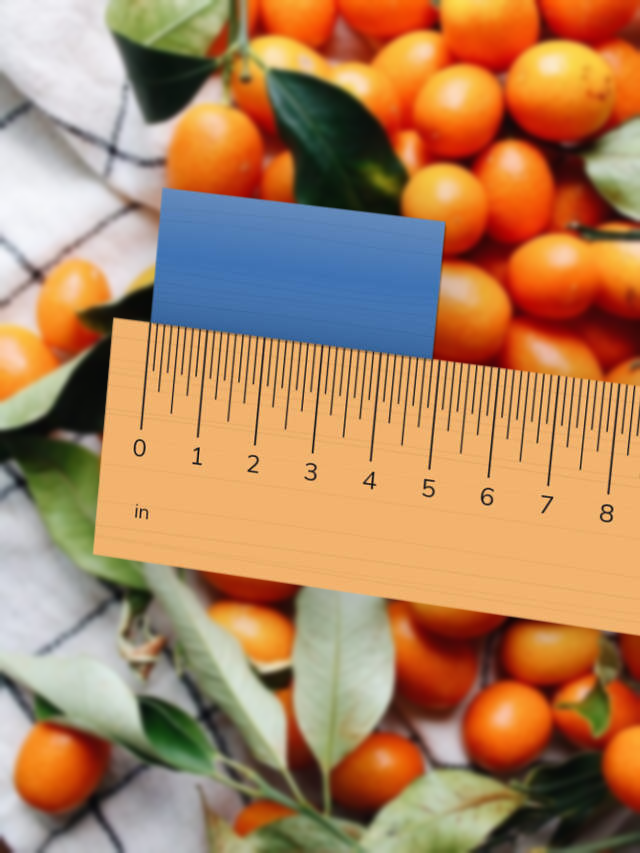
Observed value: 4.875; in
